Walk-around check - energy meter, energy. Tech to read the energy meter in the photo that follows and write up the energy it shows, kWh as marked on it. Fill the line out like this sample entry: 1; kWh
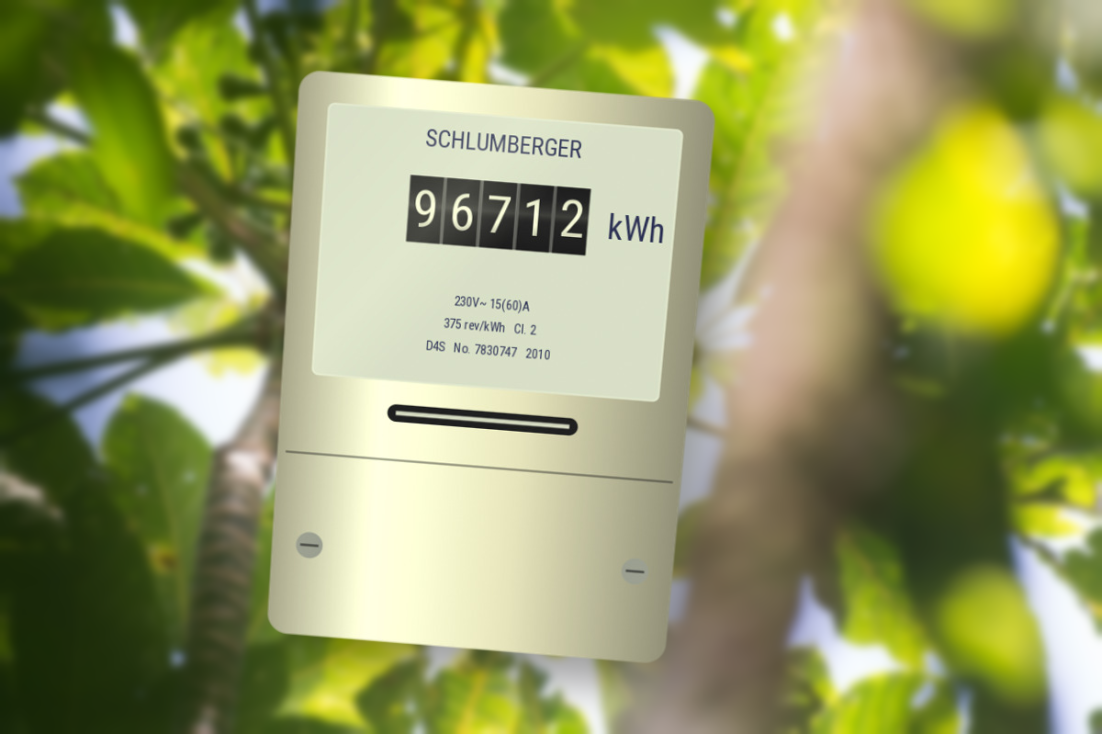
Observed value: 96712; kWh
